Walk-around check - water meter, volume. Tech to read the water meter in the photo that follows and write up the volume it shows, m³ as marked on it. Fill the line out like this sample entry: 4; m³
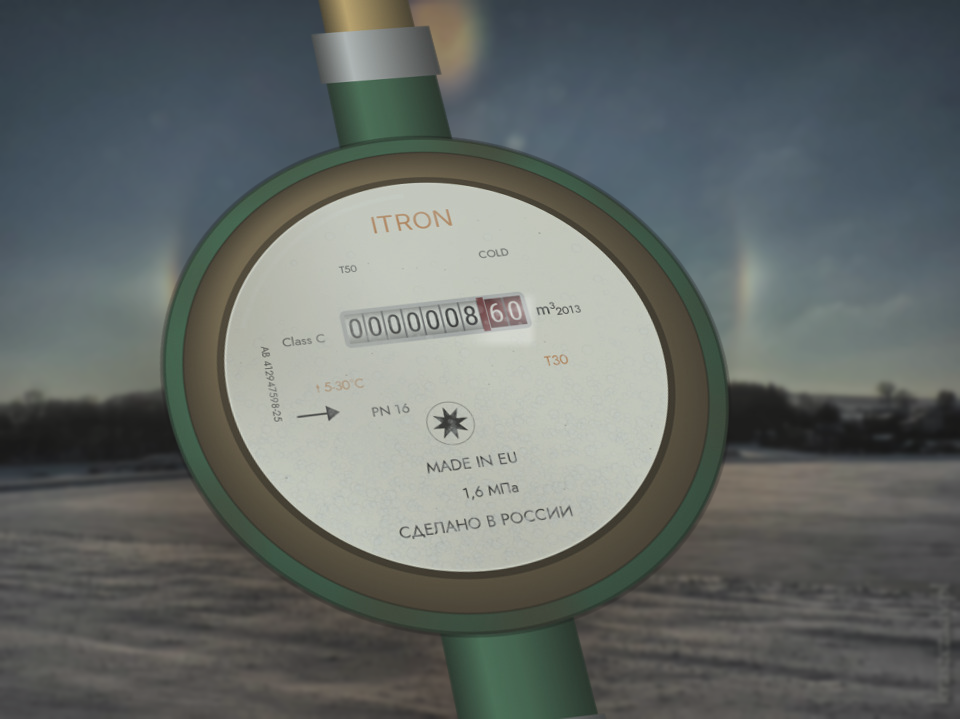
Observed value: 8.60; m³
